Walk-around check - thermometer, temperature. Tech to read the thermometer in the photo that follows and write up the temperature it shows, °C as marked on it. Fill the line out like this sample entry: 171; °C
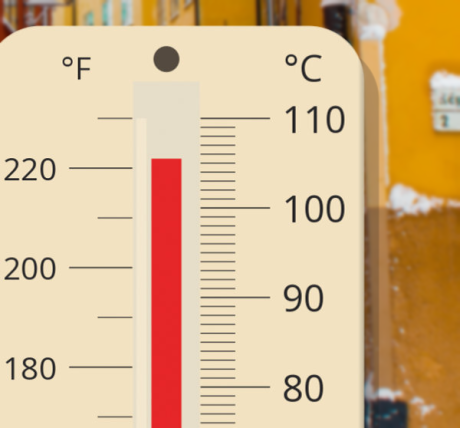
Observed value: 105.5; °C
